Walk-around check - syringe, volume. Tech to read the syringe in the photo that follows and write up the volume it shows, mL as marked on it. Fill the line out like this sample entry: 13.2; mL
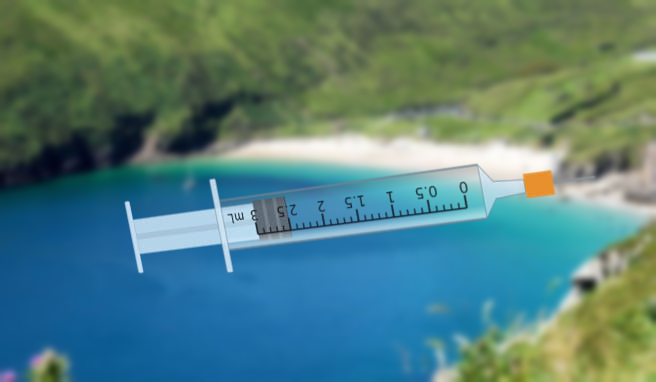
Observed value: 2.5; mL
